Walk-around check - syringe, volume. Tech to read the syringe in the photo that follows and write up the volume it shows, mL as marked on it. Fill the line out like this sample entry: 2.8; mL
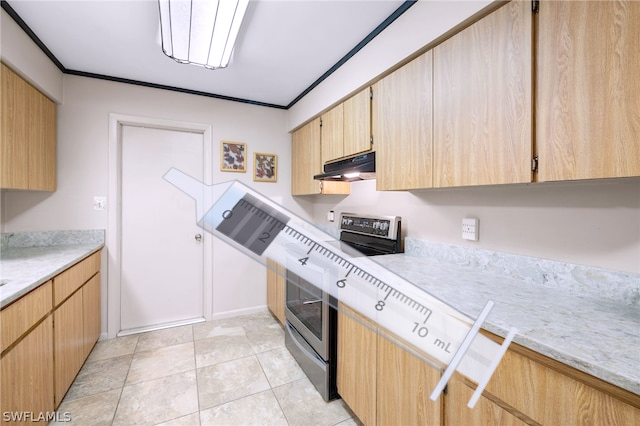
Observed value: 0; mL
